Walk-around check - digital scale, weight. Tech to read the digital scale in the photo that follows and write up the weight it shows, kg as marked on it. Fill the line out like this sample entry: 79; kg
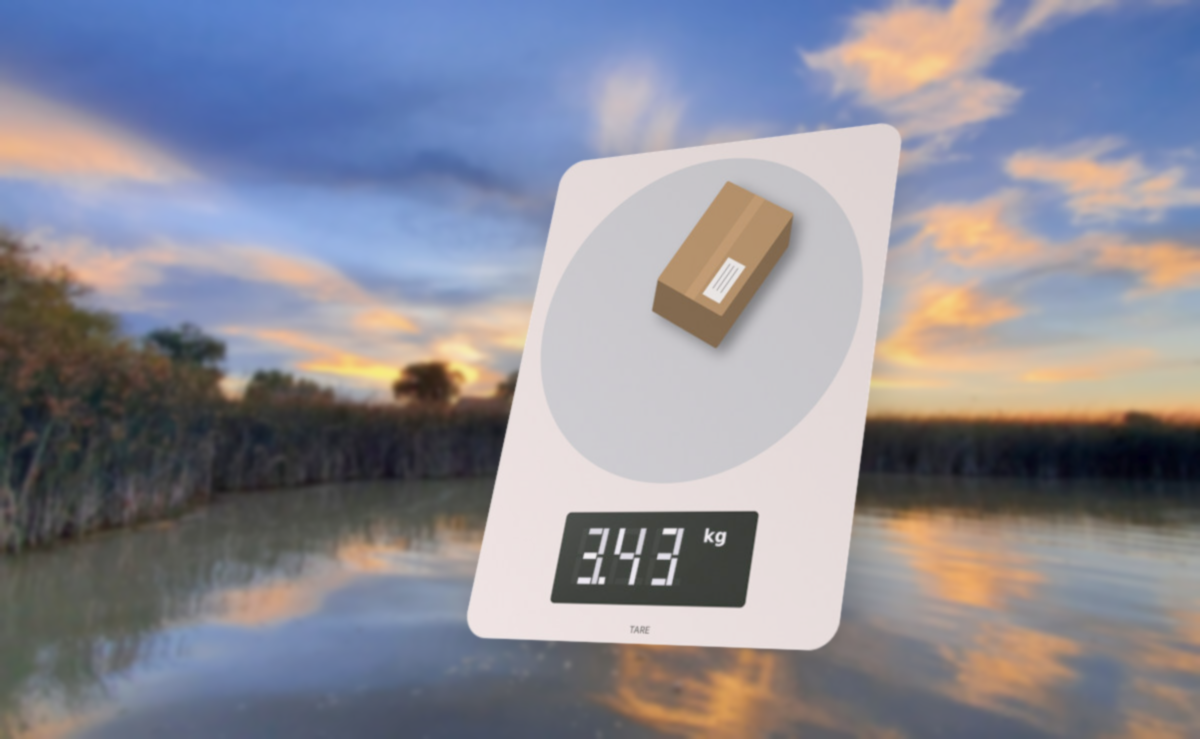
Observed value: 3.43; kg
